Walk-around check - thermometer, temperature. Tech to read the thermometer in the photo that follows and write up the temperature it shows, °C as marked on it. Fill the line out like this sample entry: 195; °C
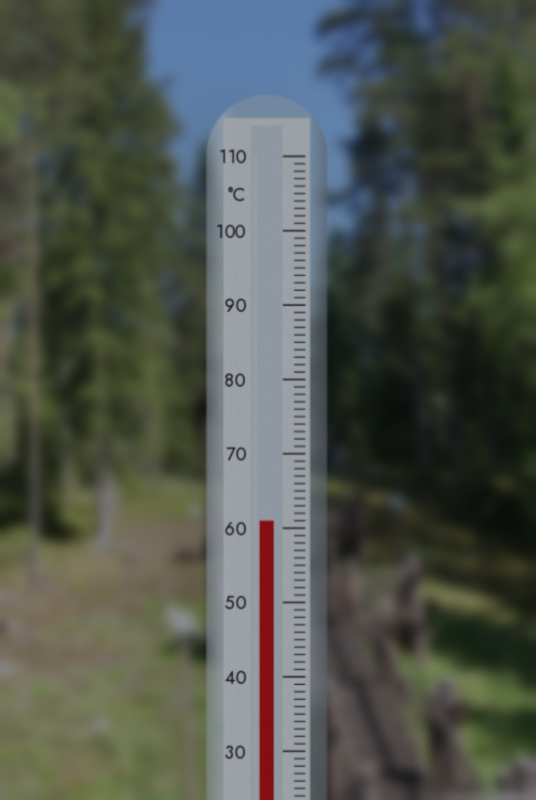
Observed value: 61; °C
